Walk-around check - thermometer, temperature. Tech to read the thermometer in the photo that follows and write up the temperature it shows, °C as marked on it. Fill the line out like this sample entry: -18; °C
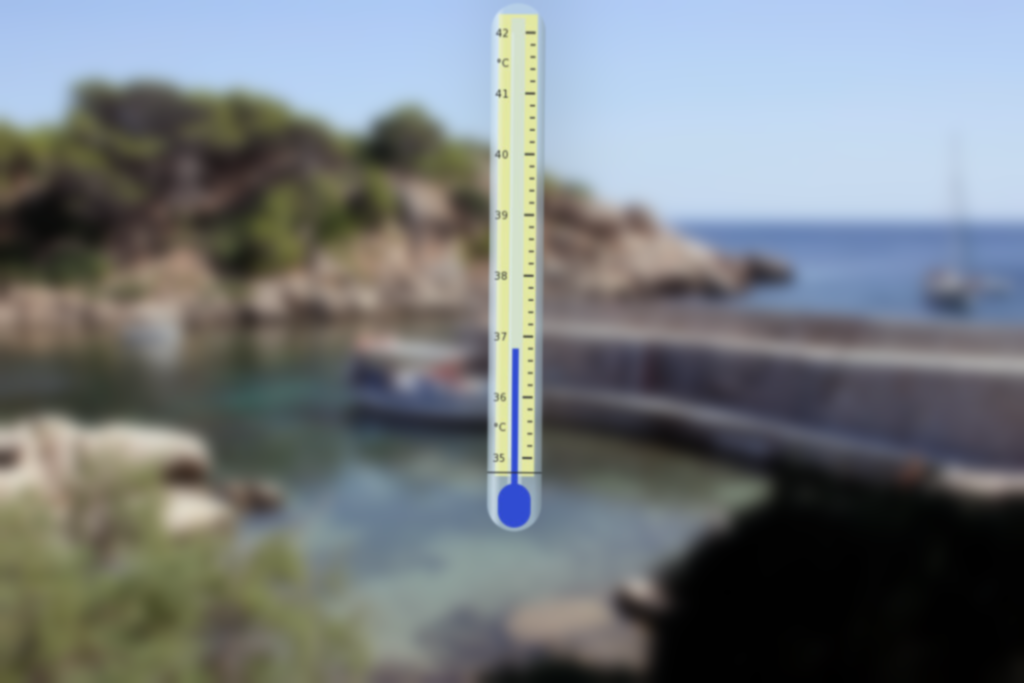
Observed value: 36.8; °C
